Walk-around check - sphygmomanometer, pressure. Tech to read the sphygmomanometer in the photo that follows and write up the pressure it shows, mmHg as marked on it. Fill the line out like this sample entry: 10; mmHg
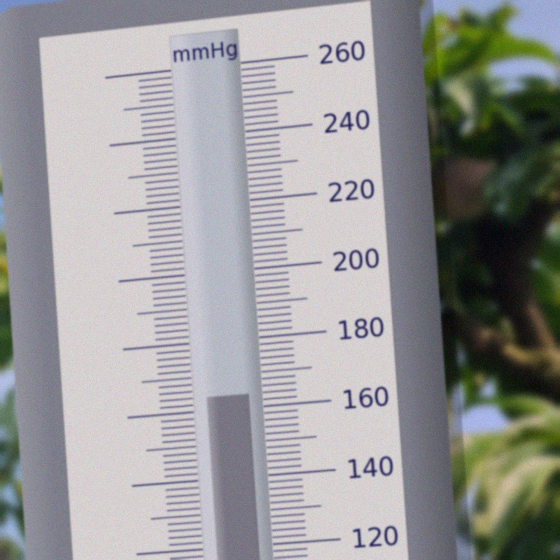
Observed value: 164; mmHg
